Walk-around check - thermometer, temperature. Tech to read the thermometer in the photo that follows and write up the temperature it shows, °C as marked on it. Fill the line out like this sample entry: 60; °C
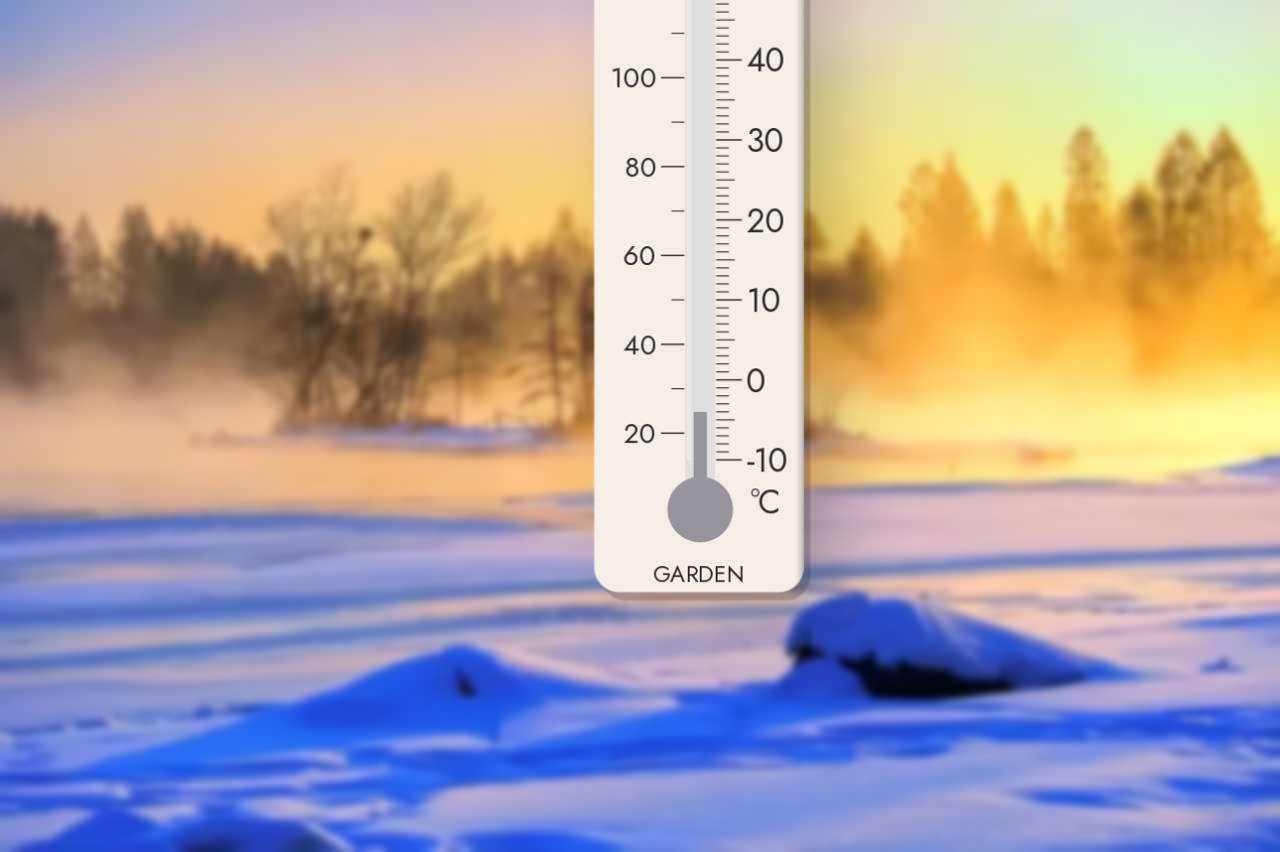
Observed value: -4; °C
